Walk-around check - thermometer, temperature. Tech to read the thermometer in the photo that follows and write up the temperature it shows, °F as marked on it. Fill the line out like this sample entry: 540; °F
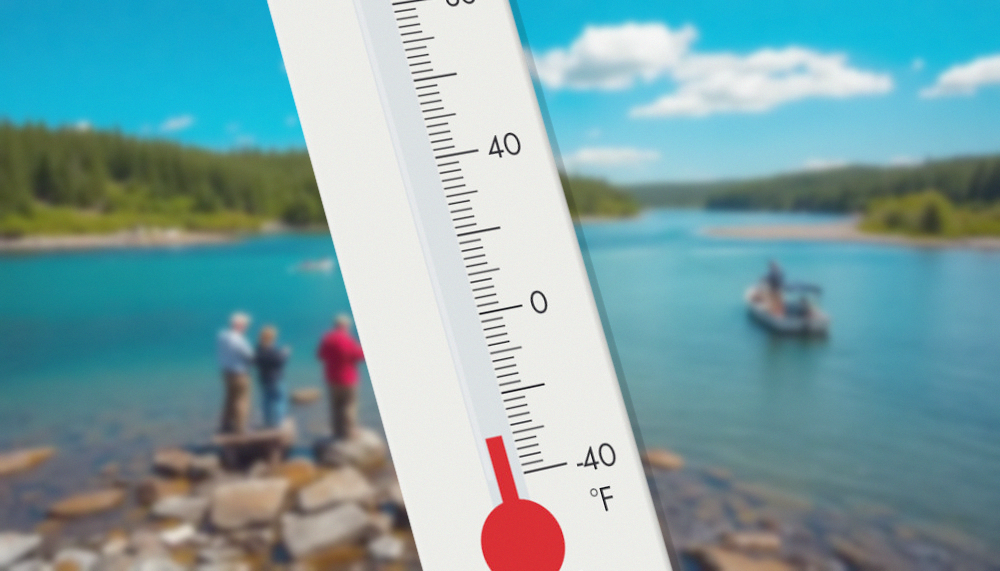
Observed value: -30; °F
